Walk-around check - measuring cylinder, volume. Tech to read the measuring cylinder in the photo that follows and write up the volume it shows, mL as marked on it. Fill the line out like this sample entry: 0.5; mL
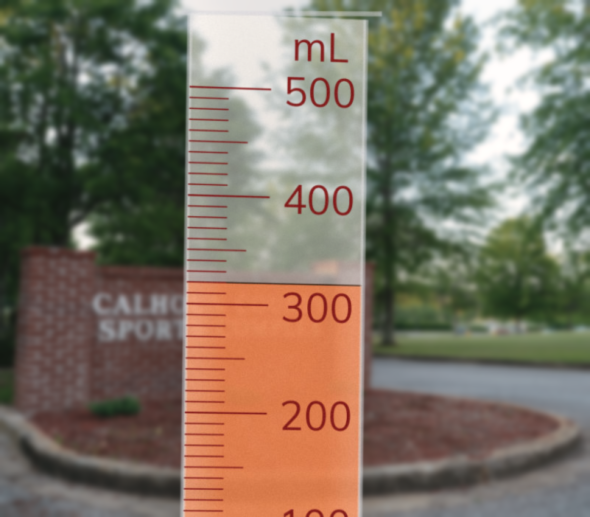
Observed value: 320; mL
